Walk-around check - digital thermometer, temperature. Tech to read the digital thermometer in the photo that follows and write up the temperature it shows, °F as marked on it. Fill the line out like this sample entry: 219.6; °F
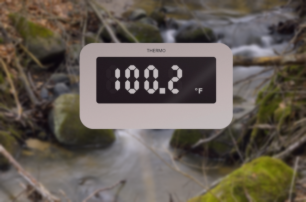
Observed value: 100.2; °F
